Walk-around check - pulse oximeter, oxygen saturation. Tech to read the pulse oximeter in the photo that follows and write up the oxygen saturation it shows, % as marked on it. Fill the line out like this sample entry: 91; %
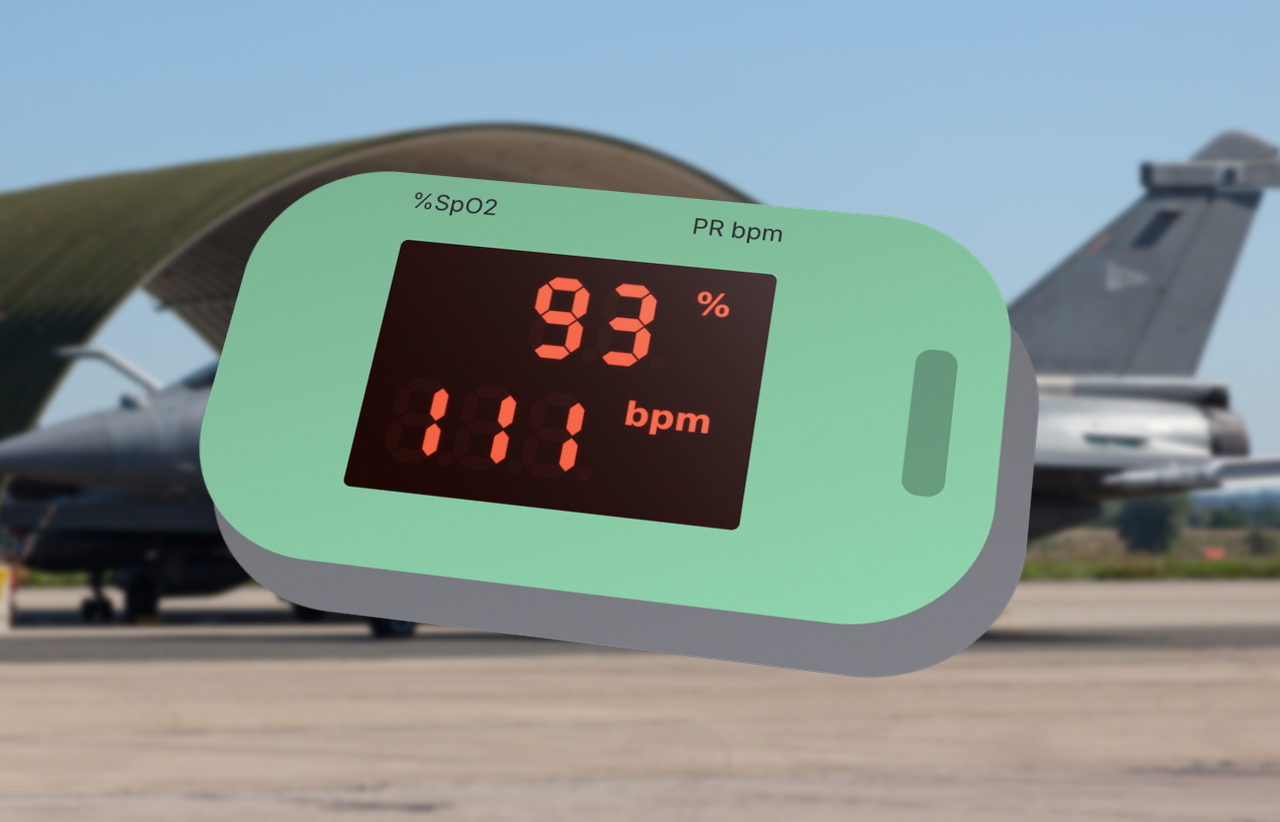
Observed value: 93; %
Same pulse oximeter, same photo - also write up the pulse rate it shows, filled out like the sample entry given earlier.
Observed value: 111; bpm
